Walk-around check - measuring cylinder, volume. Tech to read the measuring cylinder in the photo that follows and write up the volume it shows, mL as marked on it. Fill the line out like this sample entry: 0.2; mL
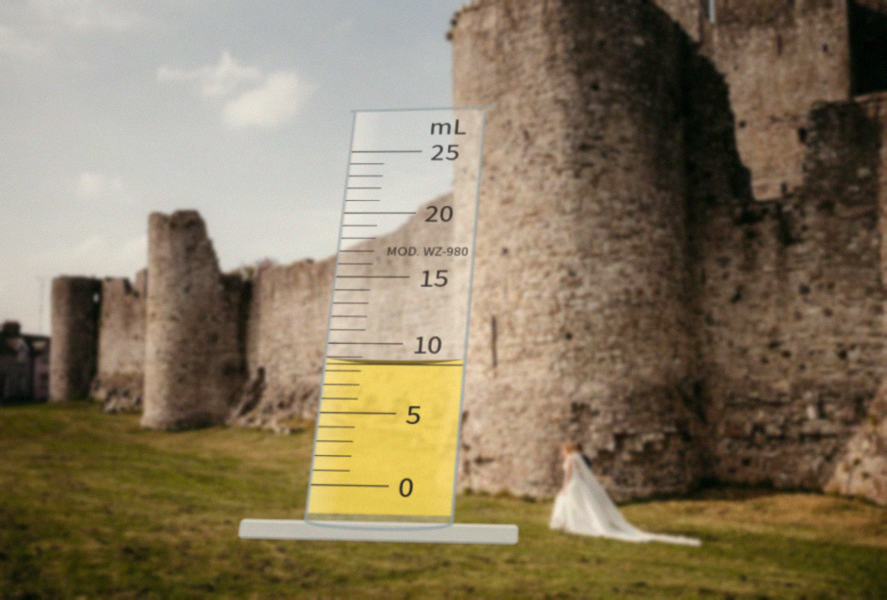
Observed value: 8.5; mL
